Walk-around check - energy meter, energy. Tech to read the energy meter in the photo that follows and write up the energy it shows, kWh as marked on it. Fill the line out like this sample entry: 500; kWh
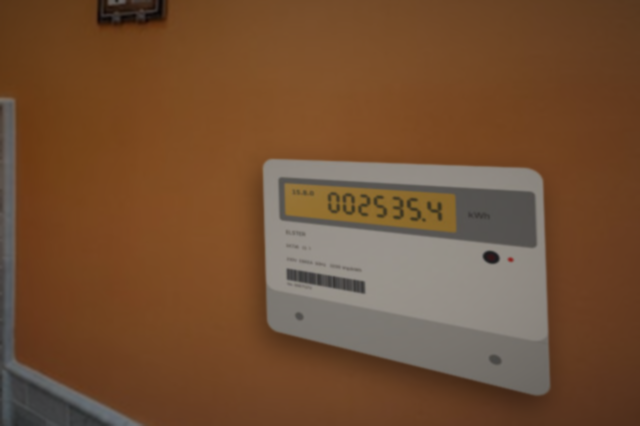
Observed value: 2535.4; kWh
